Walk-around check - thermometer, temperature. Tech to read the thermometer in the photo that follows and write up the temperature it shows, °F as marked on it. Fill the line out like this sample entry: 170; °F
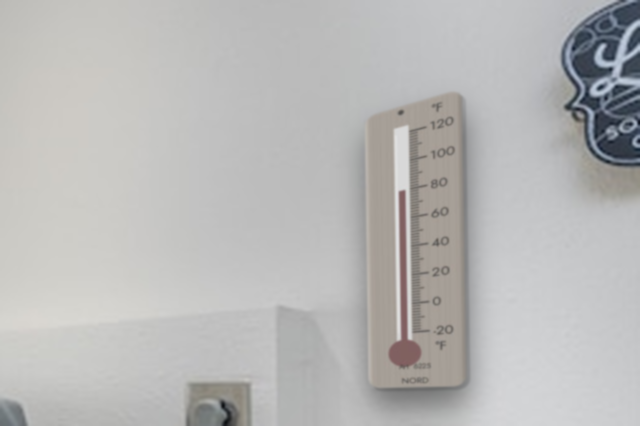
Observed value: 80; °F
